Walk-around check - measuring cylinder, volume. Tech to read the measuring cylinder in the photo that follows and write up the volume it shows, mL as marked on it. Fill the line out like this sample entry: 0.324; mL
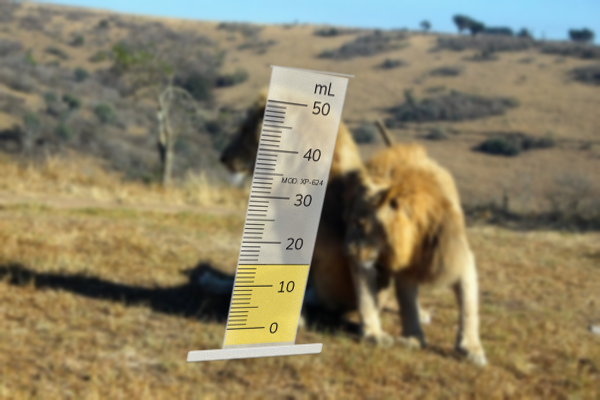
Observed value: 15; mL
